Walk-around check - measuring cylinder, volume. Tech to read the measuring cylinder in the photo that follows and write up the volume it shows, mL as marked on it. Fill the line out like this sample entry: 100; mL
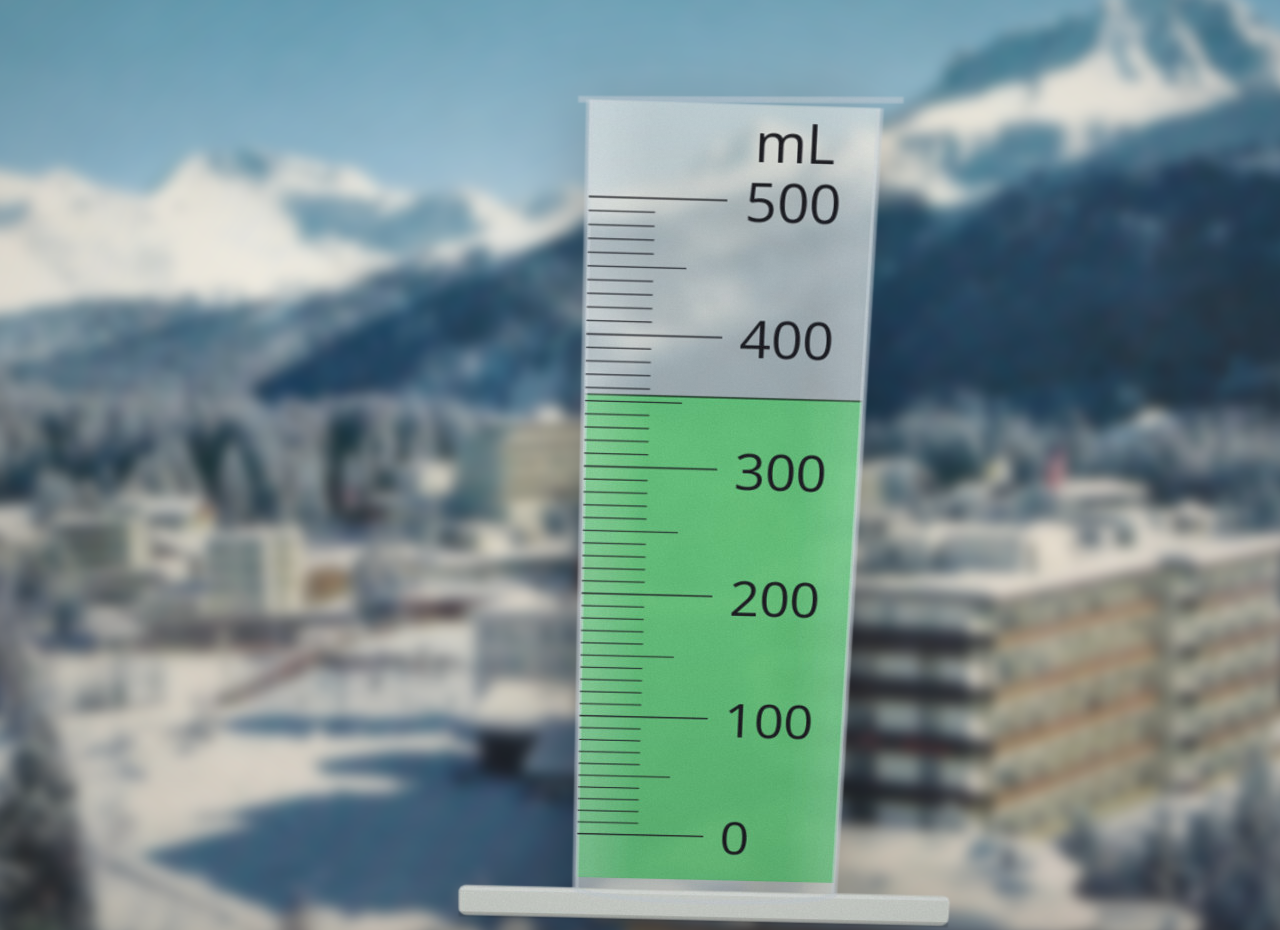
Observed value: 355; mL
